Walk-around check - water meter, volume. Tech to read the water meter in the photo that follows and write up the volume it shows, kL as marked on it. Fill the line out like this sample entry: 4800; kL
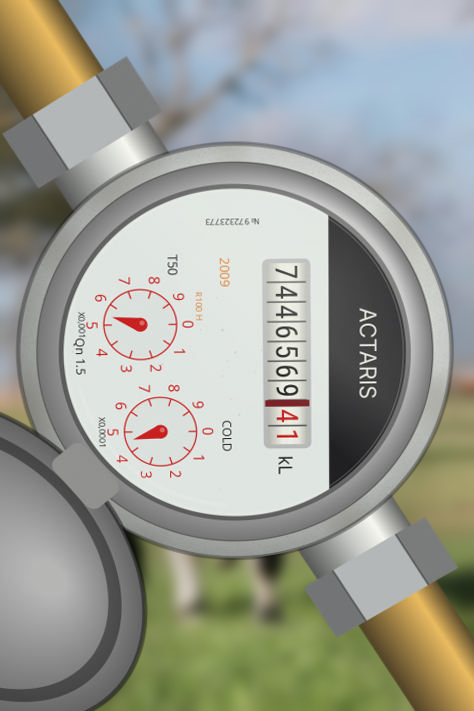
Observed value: 7446569.4154; kL
